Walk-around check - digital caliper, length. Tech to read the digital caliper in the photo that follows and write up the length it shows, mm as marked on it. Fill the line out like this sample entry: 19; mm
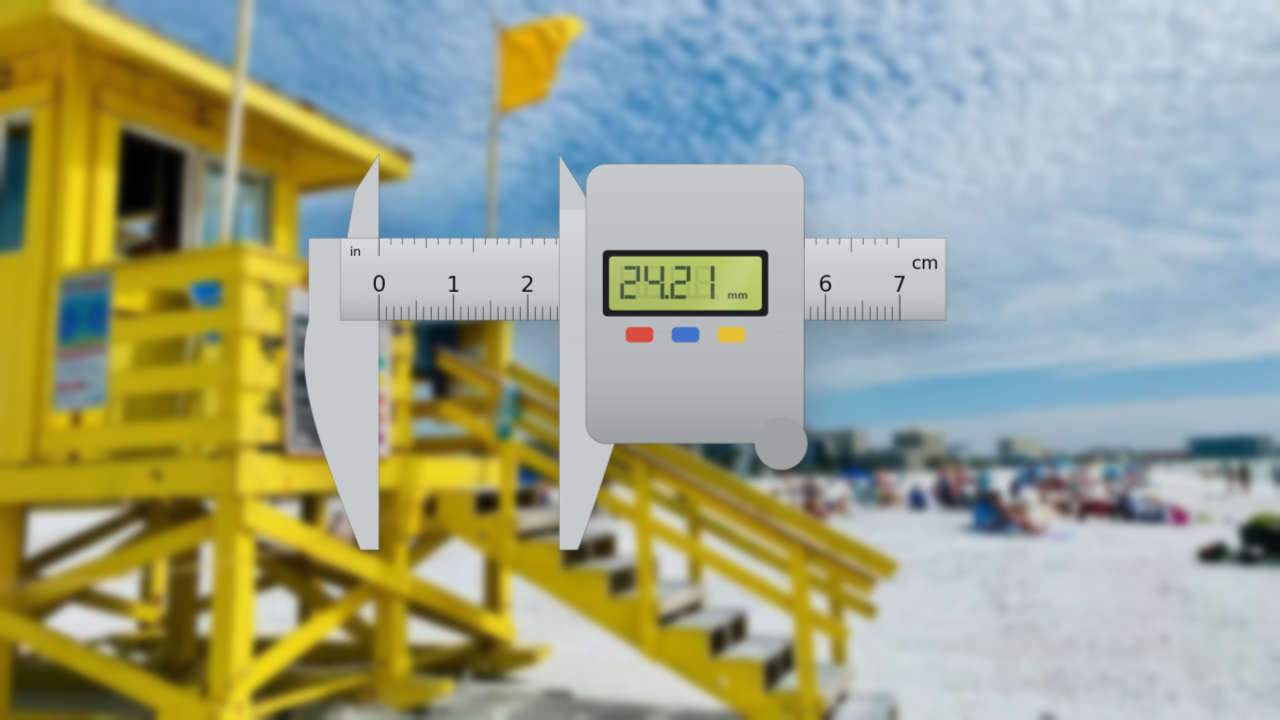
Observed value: 24.21; mm
